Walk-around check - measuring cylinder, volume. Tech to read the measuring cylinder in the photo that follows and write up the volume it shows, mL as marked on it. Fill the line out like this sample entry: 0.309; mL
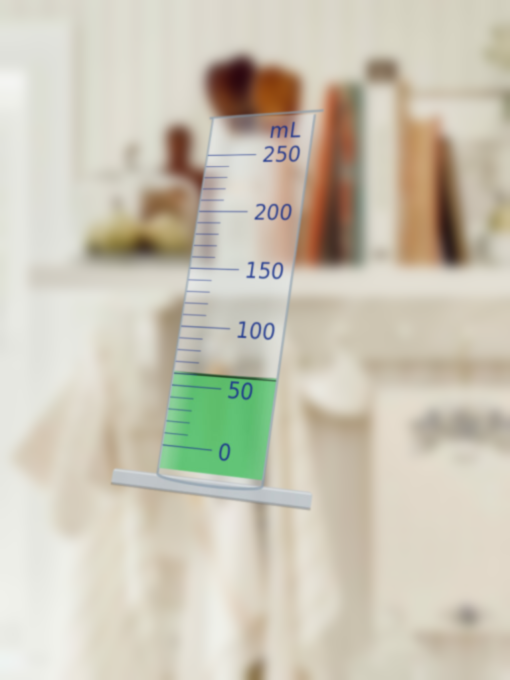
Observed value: 60; mL
